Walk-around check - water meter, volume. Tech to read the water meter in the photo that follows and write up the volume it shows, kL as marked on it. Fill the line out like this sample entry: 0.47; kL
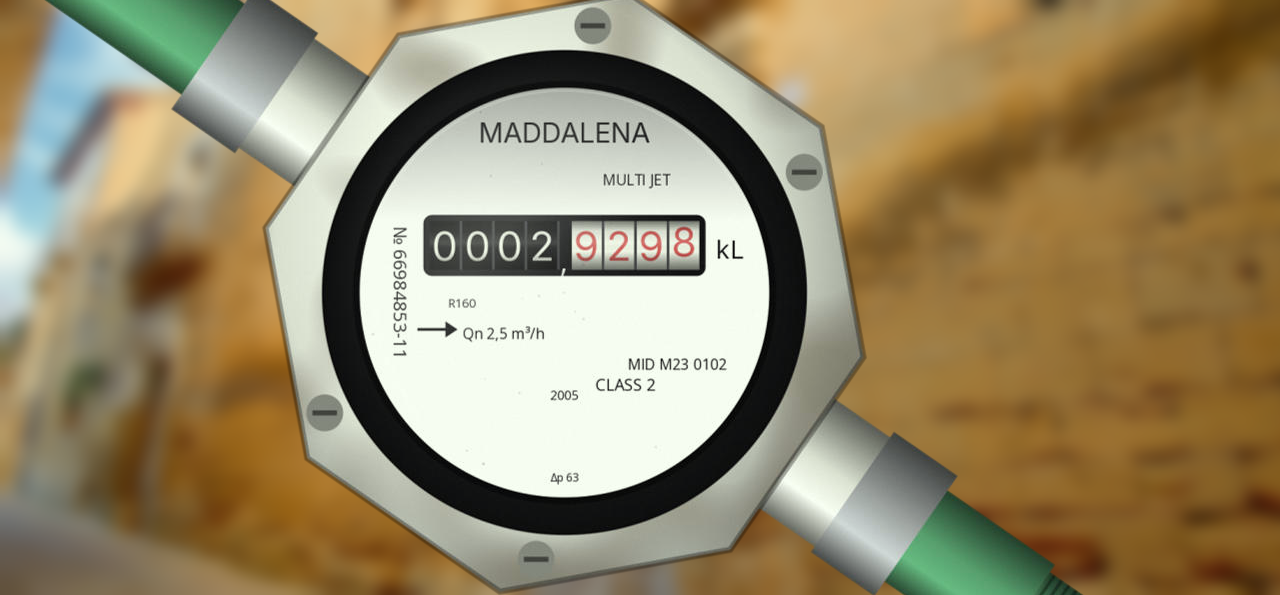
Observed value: 2.9298; kL
